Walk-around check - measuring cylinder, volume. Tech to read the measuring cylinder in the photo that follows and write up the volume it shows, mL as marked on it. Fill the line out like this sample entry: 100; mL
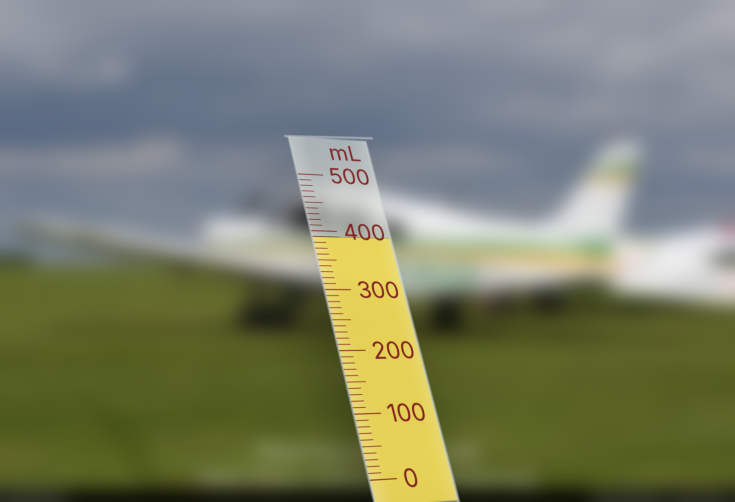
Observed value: 390; mL
